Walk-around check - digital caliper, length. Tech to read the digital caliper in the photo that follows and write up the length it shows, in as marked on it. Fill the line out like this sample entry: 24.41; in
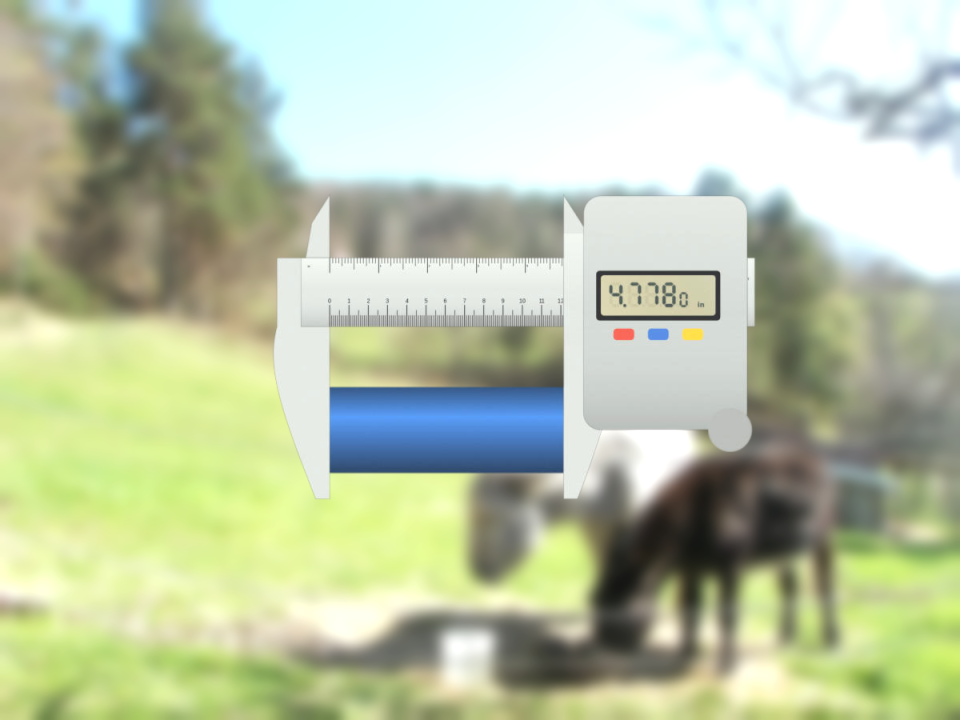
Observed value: 4.7780; in
